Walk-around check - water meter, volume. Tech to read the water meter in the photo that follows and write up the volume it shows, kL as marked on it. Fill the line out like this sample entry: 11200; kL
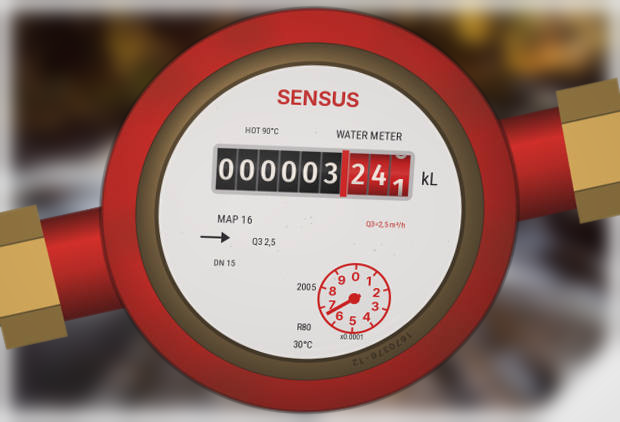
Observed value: 3.2406; kL
